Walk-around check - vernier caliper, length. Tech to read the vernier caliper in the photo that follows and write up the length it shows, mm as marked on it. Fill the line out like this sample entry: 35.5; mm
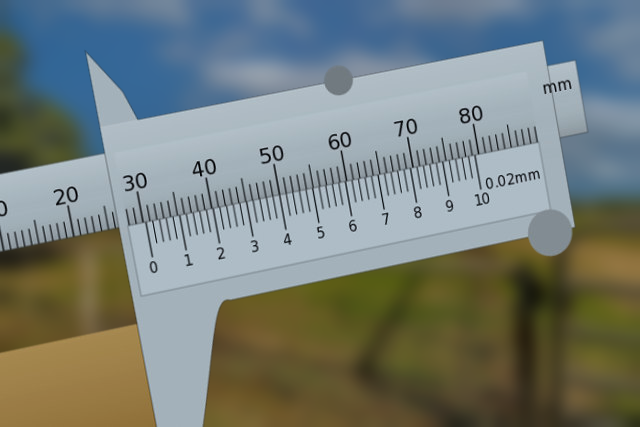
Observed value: 30.4; mm
